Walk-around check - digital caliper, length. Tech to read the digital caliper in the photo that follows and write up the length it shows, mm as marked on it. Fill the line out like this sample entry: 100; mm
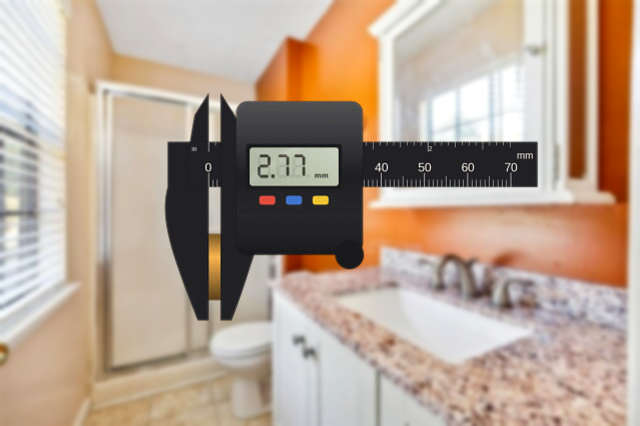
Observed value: 2.77; mm
